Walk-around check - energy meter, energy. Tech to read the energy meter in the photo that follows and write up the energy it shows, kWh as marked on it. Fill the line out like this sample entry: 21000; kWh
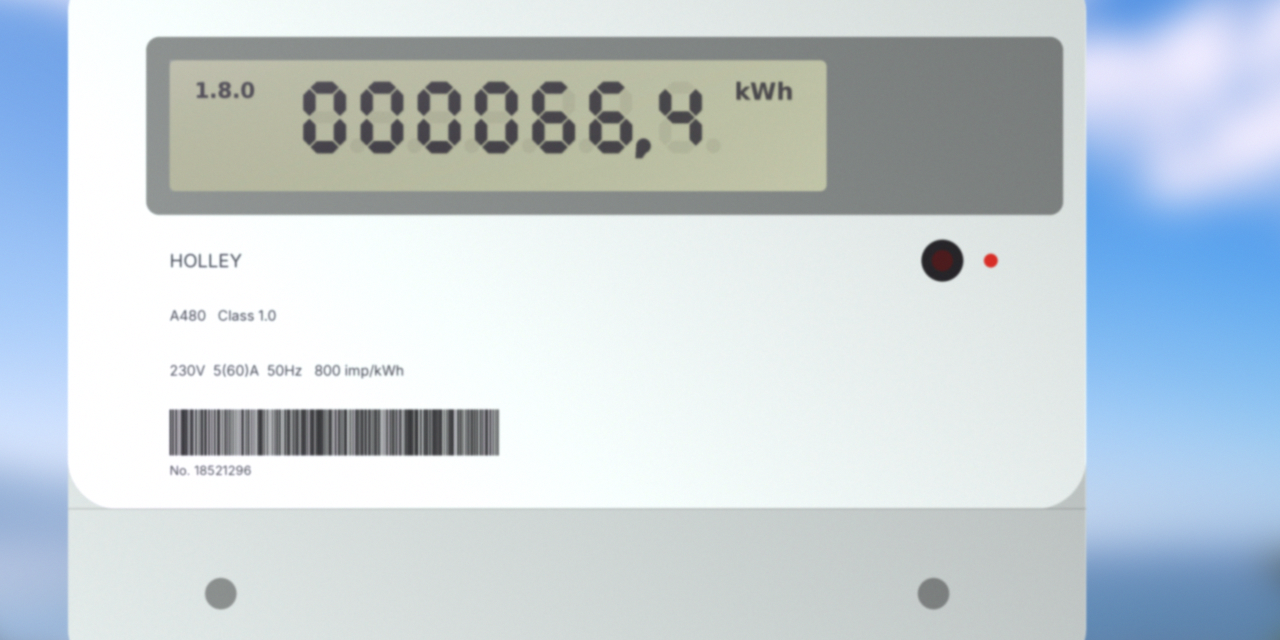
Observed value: 66.4; kWh
